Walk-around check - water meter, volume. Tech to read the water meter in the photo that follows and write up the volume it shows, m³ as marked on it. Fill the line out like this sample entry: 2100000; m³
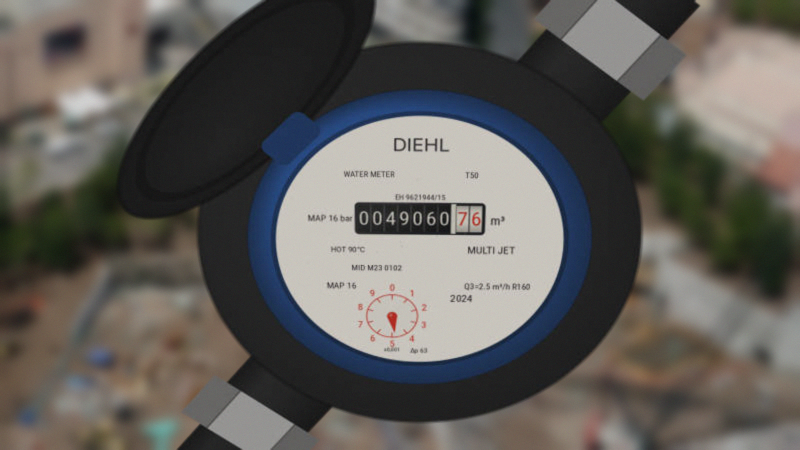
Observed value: 49060.764; m³
